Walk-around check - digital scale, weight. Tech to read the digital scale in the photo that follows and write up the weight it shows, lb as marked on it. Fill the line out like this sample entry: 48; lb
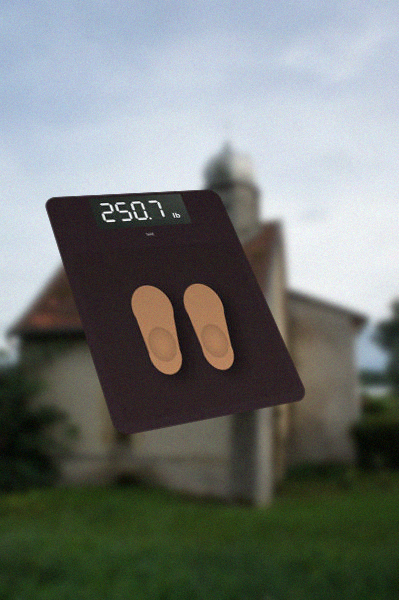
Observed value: 250.7; lb
